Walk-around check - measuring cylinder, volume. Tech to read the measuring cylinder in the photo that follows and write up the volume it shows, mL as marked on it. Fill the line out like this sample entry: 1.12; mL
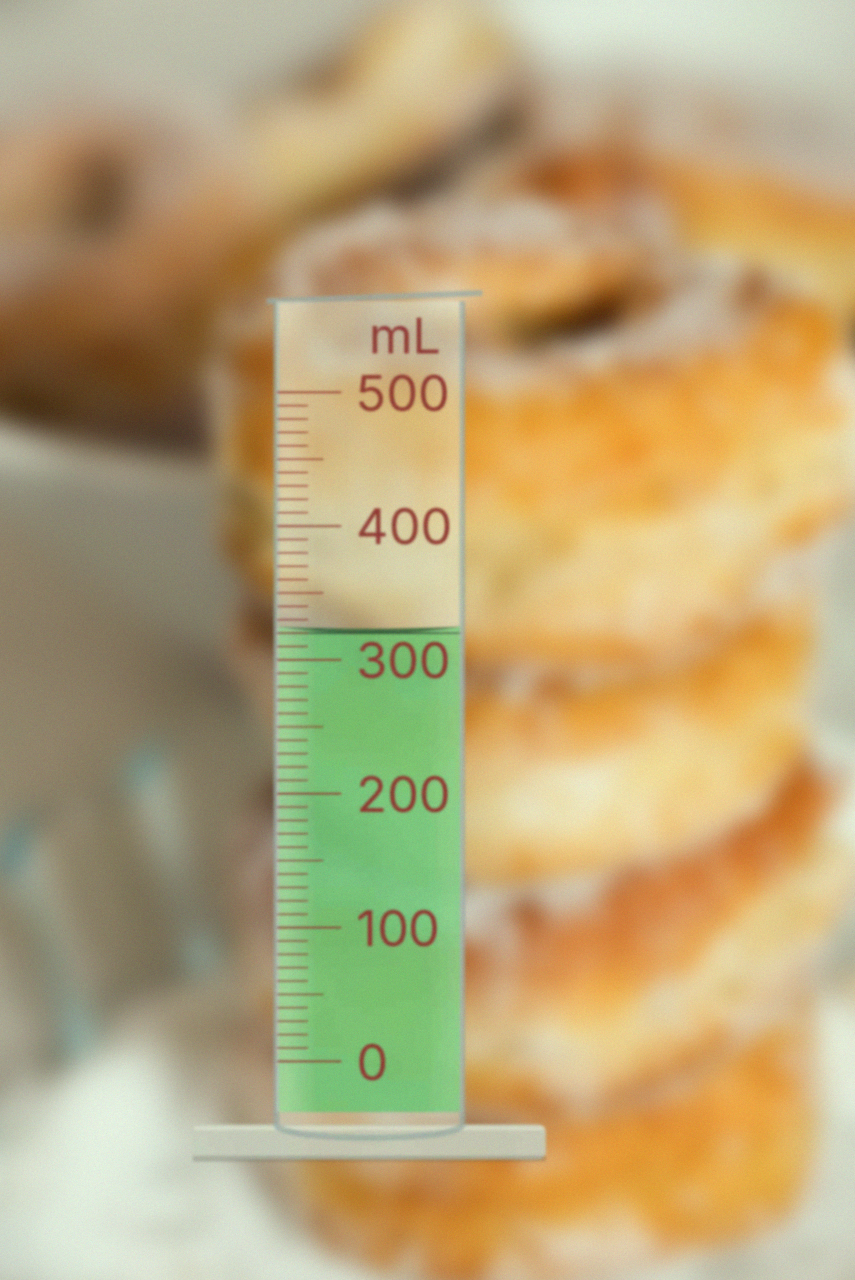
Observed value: 320; mL
